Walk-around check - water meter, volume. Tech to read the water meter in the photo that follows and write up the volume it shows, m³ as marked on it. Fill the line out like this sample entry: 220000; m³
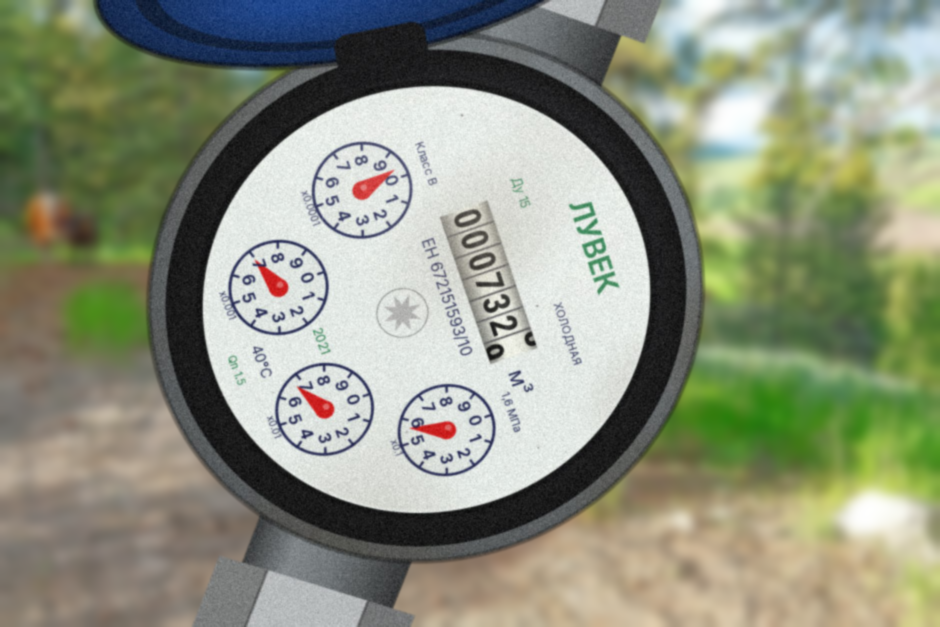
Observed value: 7328.5669; m³
